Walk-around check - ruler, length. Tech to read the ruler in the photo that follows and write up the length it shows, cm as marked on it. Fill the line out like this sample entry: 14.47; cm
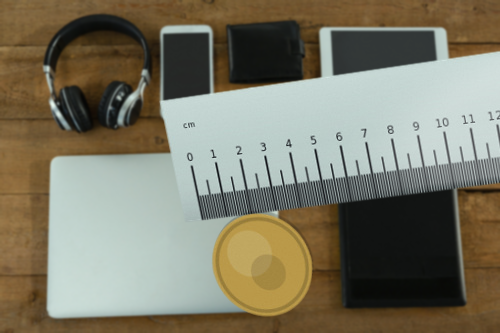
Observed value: 4; cm
